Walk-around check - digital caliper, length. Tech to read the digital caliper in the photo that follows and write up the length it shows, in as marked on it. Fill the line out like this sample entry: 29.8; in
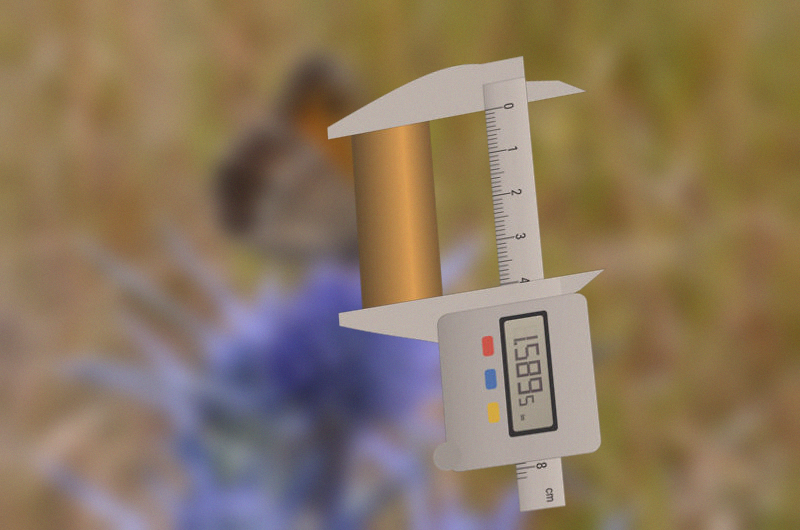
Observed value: 1.5895; in
